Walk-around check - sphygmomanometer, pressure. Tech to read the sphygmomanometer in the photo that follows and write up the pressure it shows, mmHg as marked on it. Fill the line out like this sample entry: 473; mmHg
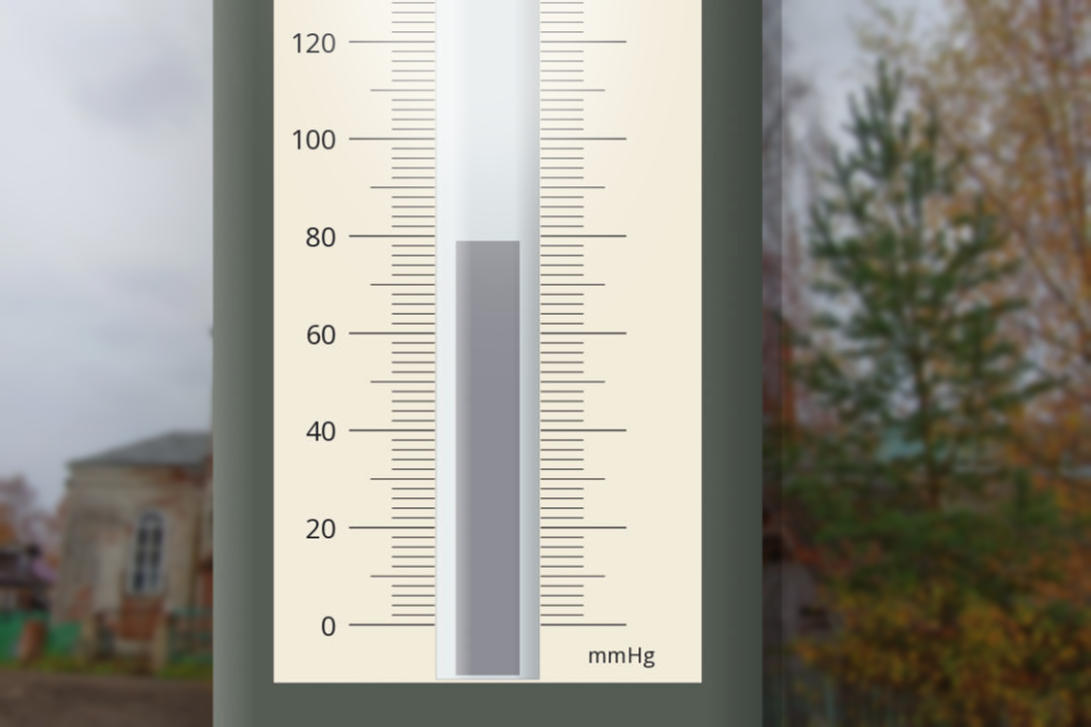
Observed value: 79; mmHg
